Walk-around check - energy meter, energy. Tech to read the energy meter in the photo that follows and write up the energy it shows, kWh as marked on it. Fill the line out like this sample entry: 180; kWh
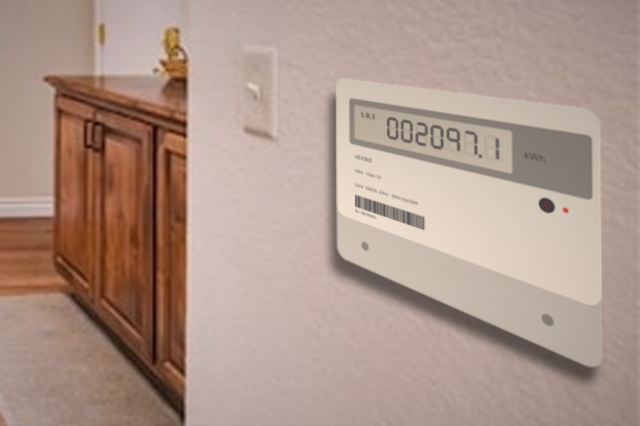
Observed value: 2097.1; kWh
